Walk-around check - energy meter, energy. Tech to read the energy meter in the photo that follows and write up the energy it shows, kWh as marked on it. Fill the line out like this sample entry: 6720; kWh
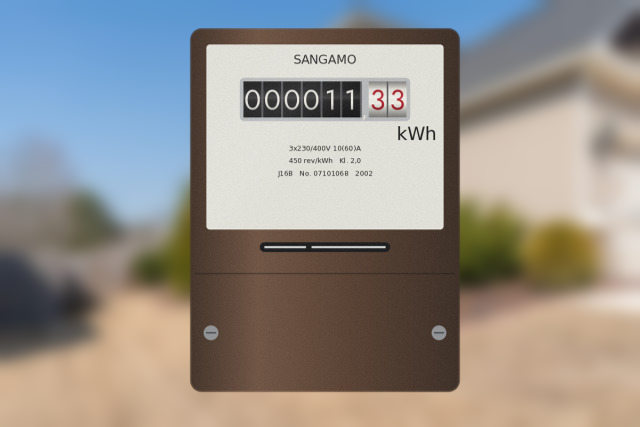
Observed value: 11.33; kWh
